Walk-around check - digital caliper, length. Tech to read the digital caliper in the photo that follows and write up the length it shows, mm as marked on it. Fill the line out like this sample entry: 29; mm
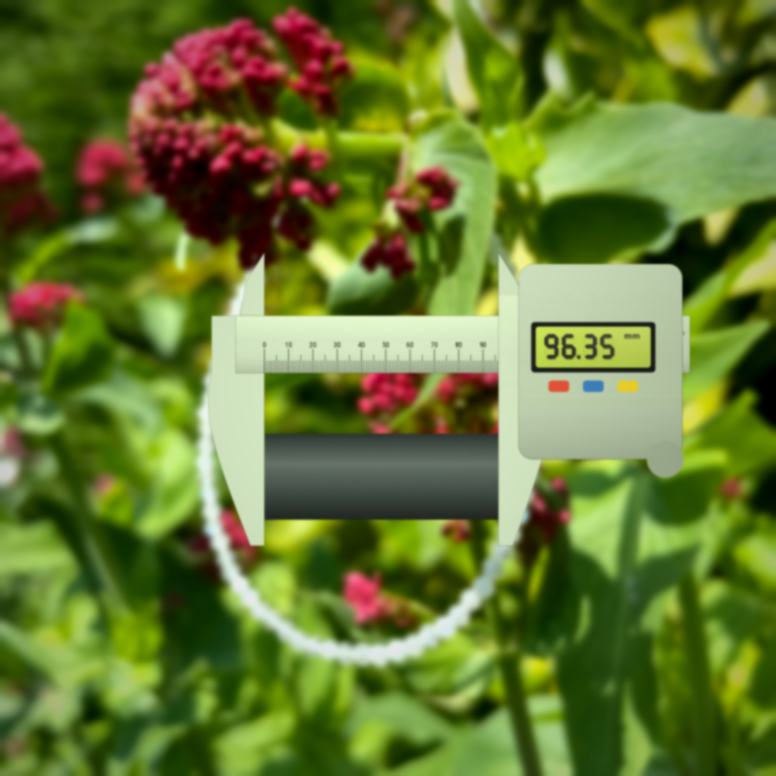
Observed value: 96.35; mm
